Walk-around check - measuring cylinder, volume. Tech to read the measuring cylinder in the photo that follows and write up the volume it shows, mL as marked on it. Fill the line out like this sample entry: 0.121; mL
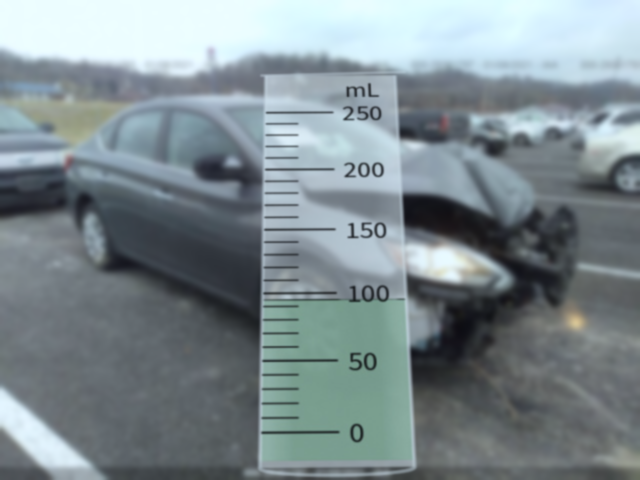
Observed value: 95; mL
